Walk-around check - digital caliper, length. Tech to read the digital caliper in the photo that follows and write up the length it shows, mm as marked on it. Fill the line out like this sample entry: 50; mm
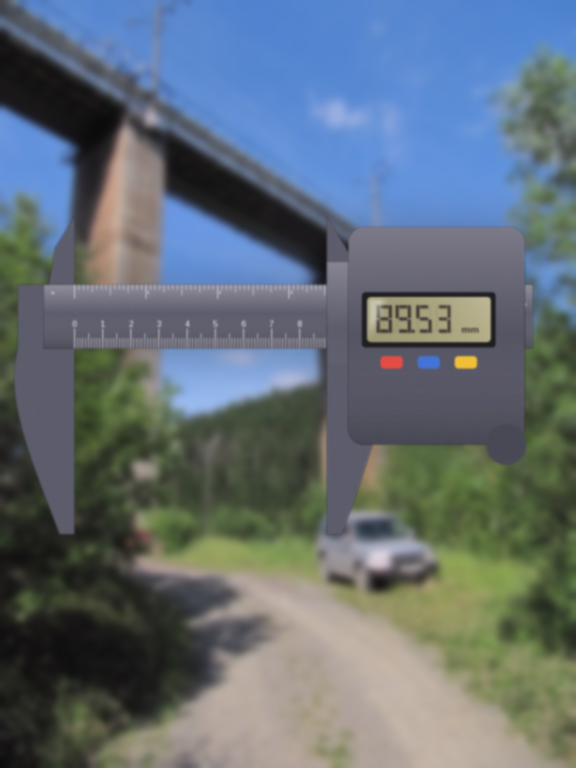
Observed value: 89.53; mm
